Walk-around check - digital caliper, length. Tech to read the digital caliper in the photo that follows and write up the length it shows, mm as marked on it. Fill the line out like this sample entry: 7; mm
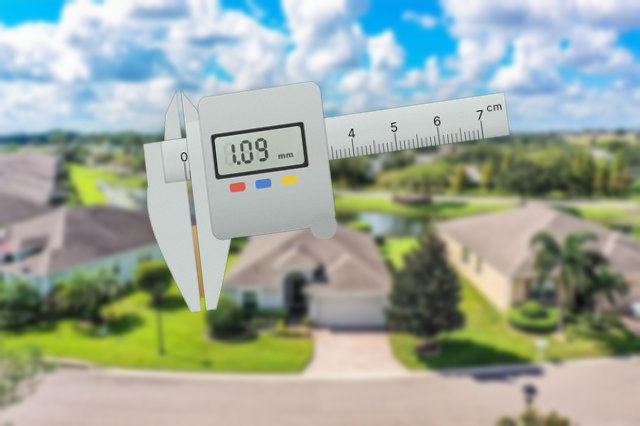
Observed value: 1.09; mm
